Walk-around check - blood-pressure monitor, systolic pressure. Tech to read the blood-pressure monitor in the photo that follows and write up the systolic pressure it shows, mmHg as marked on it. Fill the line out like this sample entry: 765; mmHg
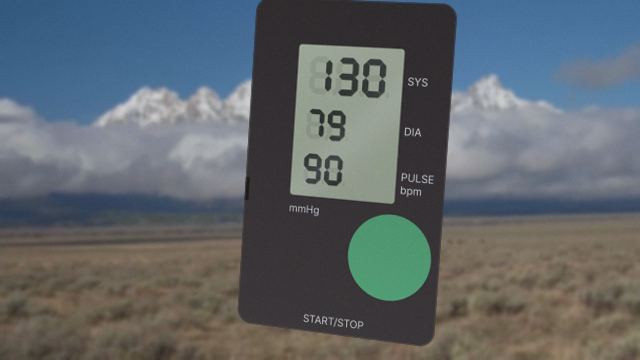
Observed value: 130; mmHg
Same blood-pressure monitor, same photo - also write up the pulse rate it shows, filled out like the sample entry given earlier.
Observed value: 90; bpm
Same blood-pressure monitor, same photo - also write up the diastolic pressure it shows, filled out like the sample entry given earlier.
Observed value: 79; mmHg
